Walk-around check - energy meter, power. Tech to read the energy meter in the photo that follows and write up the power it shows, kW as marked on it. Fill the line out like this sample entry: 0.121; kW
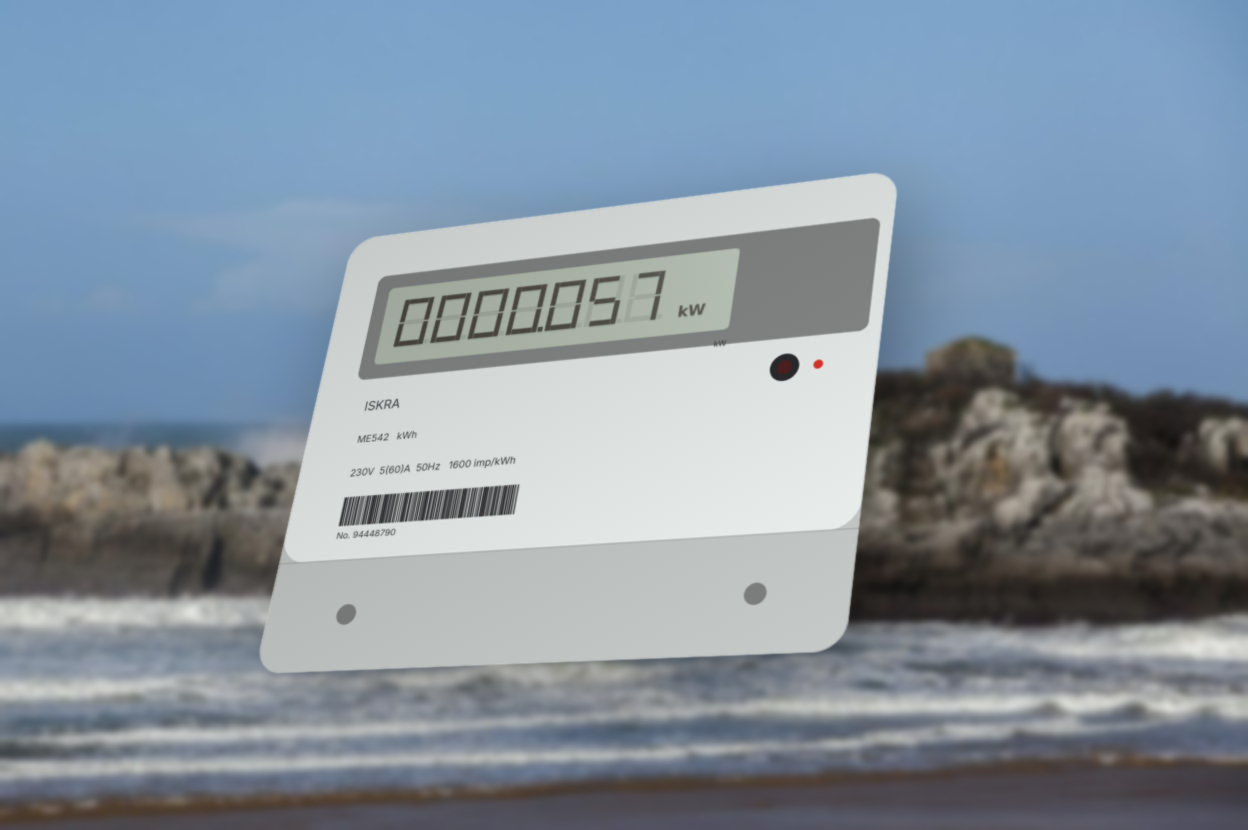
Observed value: 0.057; kW
